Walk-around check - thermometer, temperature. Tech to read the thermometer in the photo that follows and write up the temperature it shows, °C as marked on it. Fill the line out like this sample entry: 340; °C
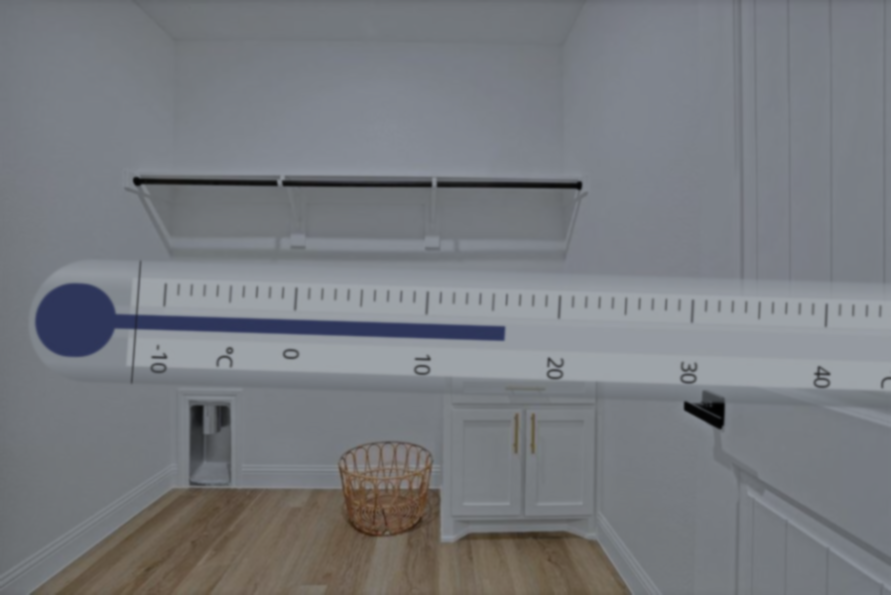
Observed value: 16; °C
